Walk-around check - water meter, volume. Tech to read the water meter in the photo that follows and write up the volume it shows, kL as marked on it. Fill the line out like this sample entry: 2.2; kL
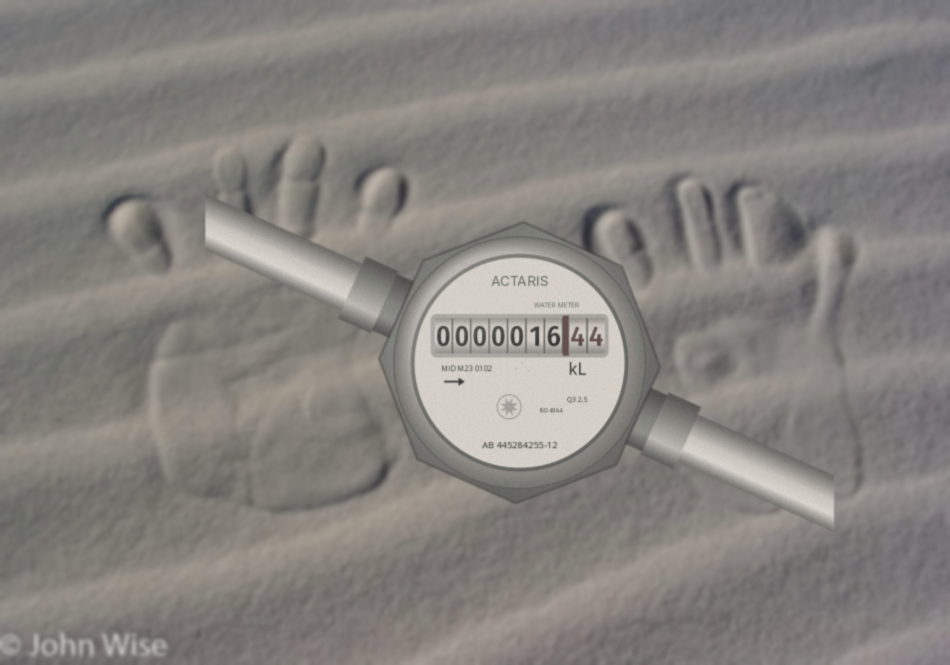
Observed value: 16.44; kL
